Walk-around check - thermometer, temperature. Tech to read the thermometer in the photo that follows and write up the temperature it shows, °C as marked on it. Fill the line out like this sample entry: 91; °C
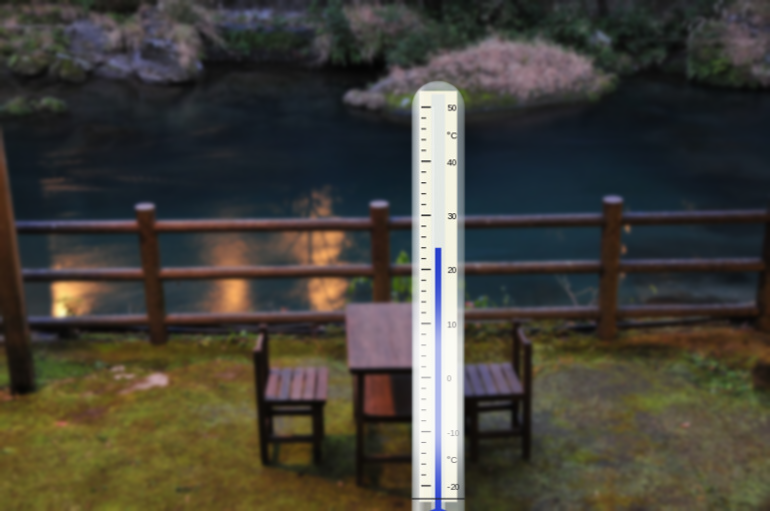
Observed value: 24; °C
